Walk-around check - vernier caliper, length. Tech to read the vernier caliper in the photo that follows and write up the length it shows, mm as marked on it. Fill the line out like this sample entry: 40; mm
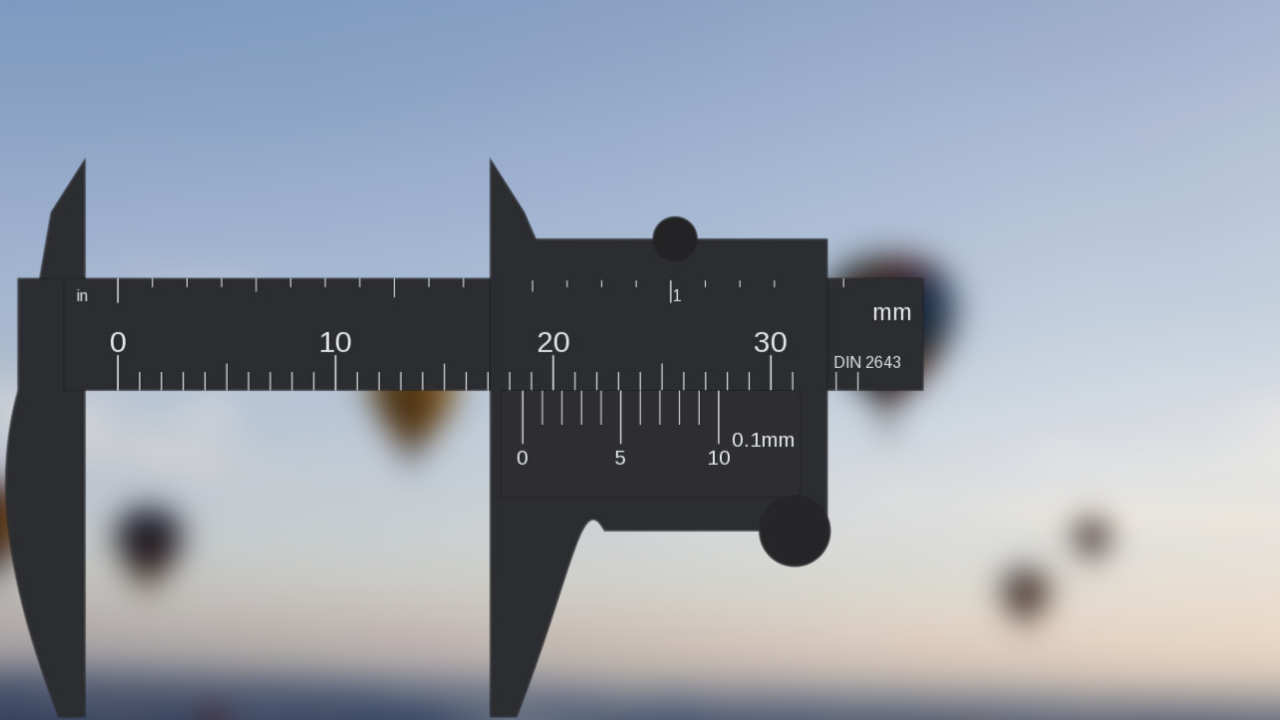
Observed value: 18.6; mm
